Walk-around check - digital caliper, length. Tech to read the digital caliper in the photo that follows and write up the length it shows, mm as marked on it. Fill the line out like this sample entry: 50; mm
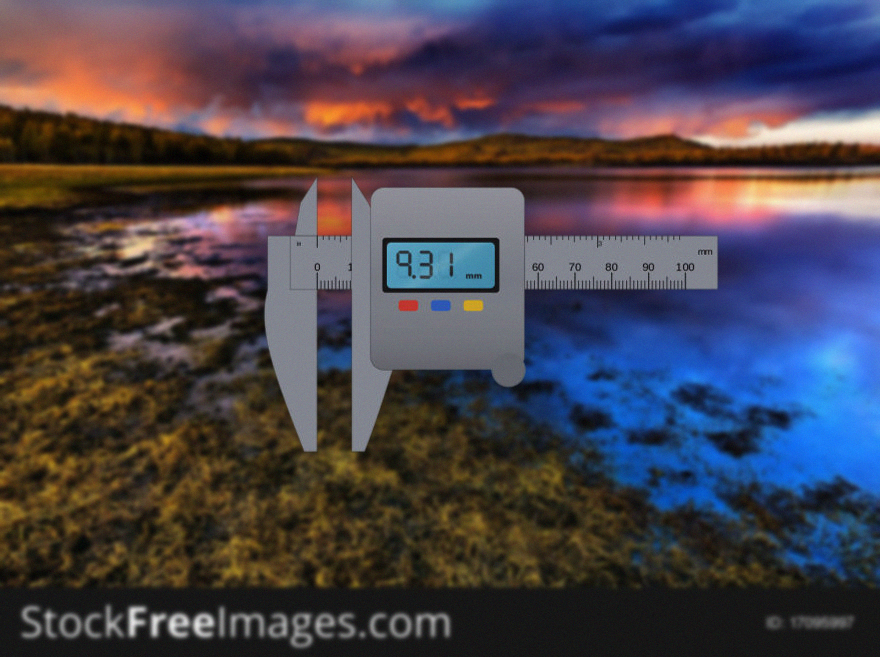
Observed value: 9.31; mm
